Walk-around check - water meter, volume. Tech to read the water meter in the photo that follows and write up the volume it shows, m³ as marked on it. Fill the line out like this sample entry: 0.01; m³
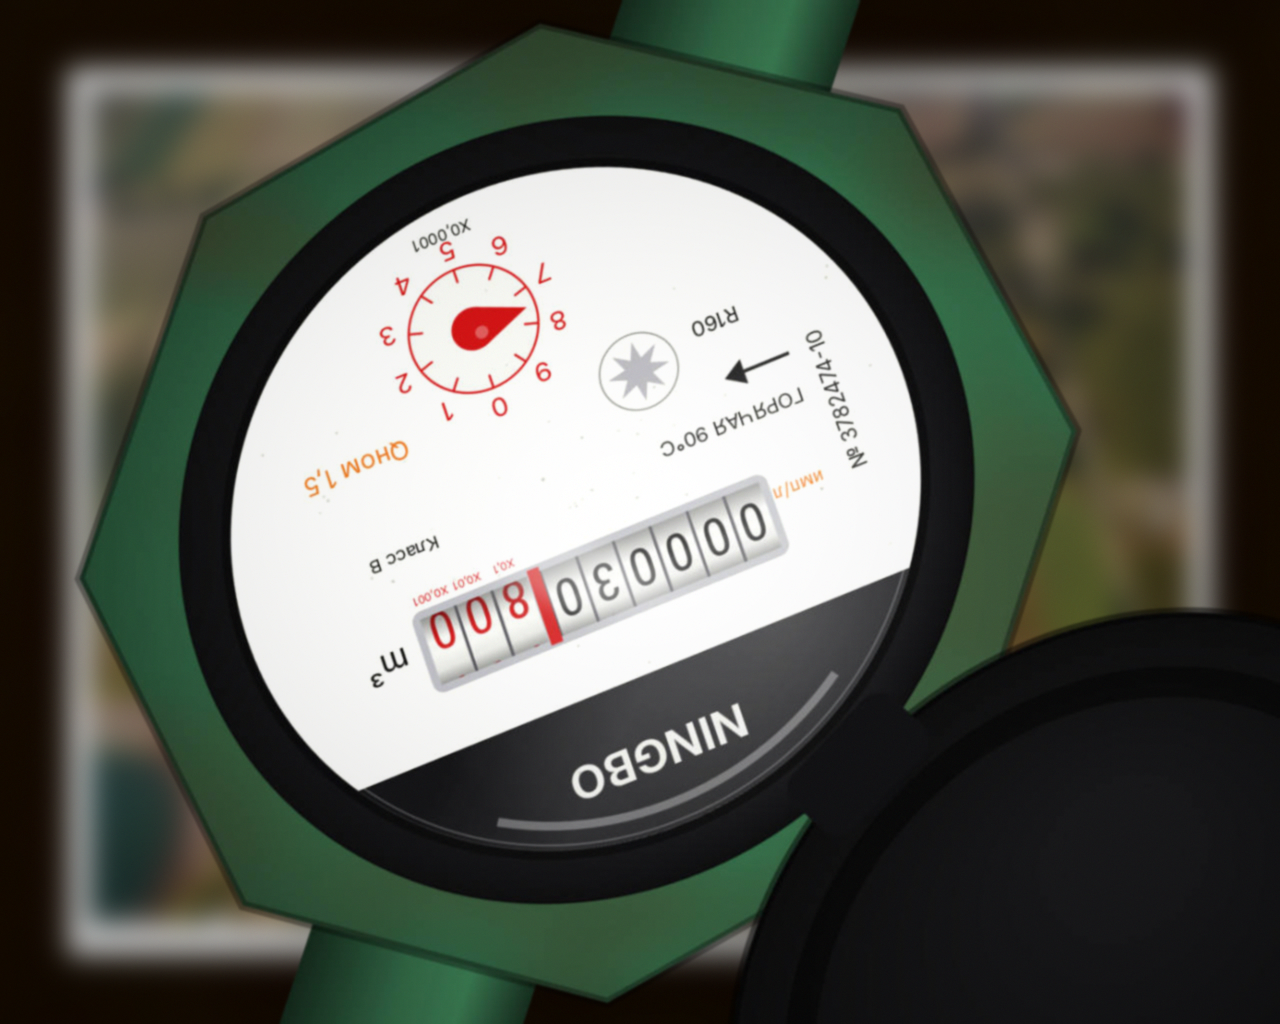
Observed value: 30.7997; m³
